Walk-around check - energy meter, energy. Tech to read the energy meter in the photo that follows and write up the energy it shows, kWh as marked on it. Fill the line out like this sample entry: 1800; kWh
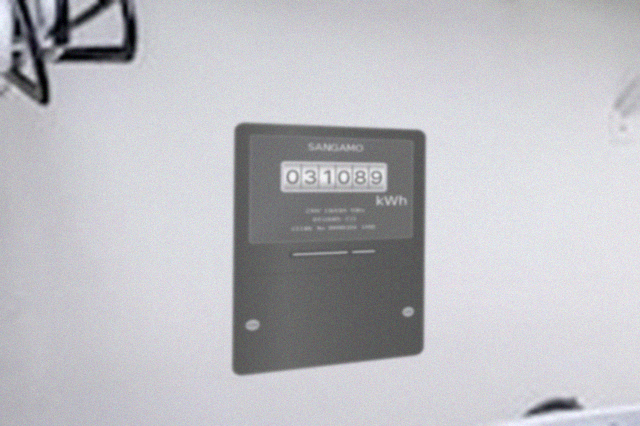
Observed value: 31089; kWh
